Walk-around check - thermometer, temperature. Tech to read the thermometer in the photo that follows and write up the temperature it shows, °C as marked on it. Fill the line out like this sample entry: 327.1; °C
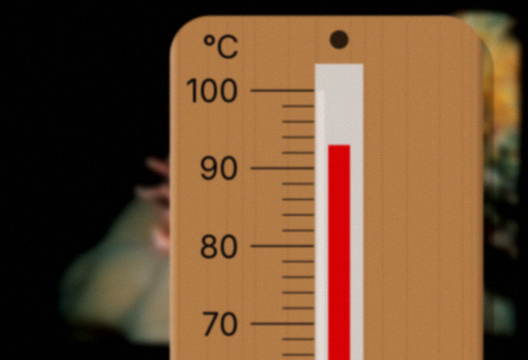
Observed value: 93; °C
